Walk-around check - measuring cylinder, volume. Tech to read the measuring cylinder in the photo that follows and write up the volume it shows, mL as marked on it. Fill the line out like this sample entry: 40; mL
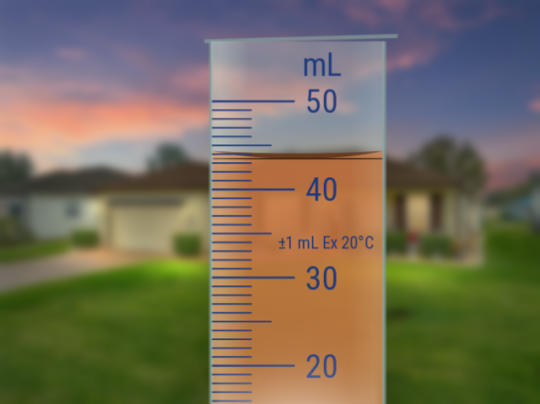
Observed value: 43.5; mL
